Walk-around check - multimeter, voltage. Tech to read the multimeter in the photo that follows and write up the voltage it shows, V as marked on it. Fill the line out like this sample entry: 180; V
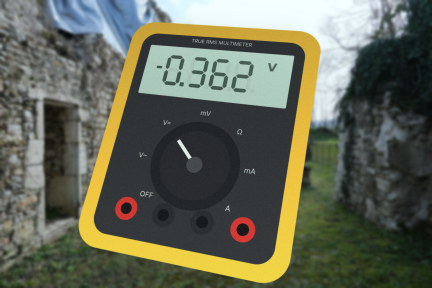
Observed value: -0.362; V
